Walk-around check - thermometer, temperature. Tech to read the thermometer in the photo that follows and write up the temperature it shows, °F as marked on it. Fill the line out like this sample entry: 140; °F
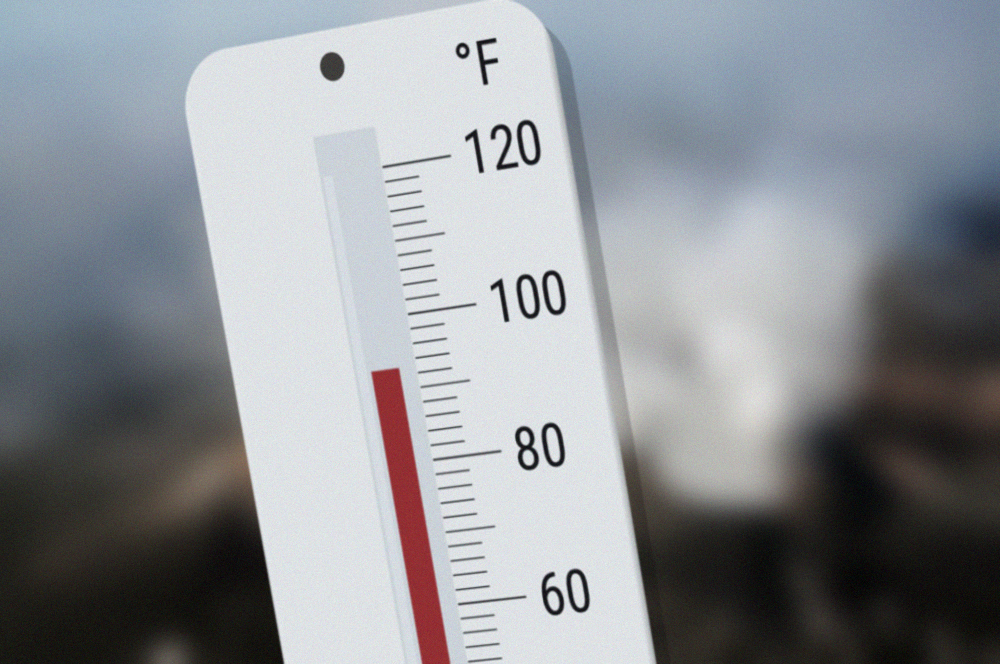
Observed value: 93; °F
